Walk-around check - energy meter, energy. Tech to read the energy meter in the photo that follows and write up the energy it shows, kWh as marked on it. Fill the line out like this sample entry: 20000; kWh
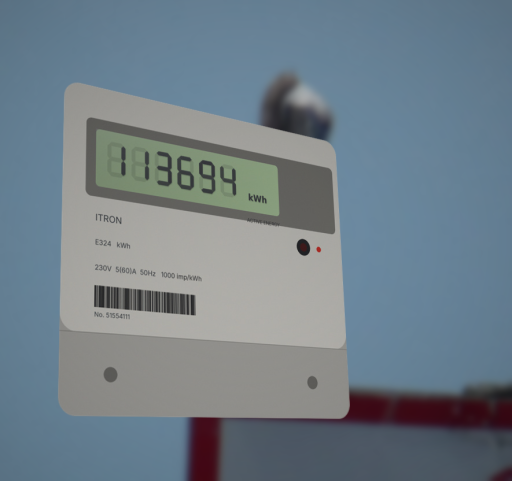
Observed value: 113694; kWh
